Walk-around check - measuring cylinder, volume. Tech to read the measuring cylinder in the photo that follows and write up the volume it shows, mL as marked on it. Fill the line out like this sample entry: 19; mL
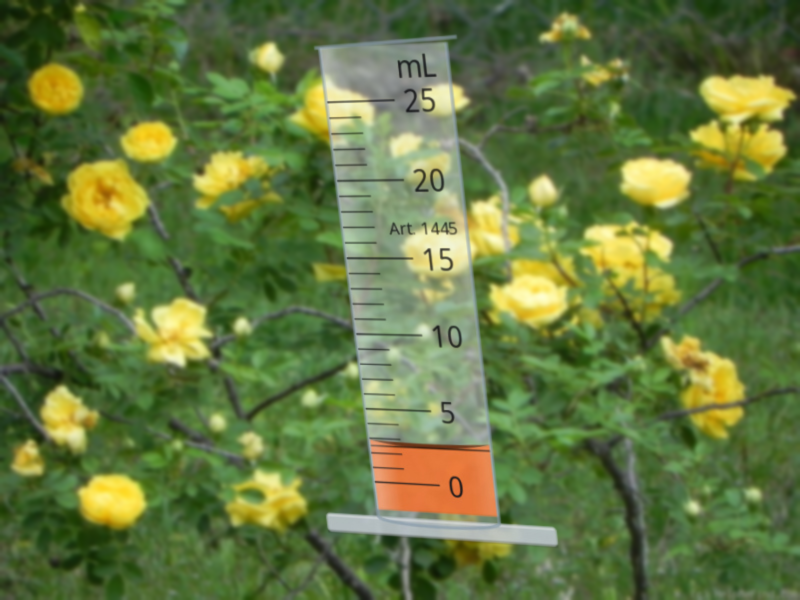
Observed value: 2.5; mL
